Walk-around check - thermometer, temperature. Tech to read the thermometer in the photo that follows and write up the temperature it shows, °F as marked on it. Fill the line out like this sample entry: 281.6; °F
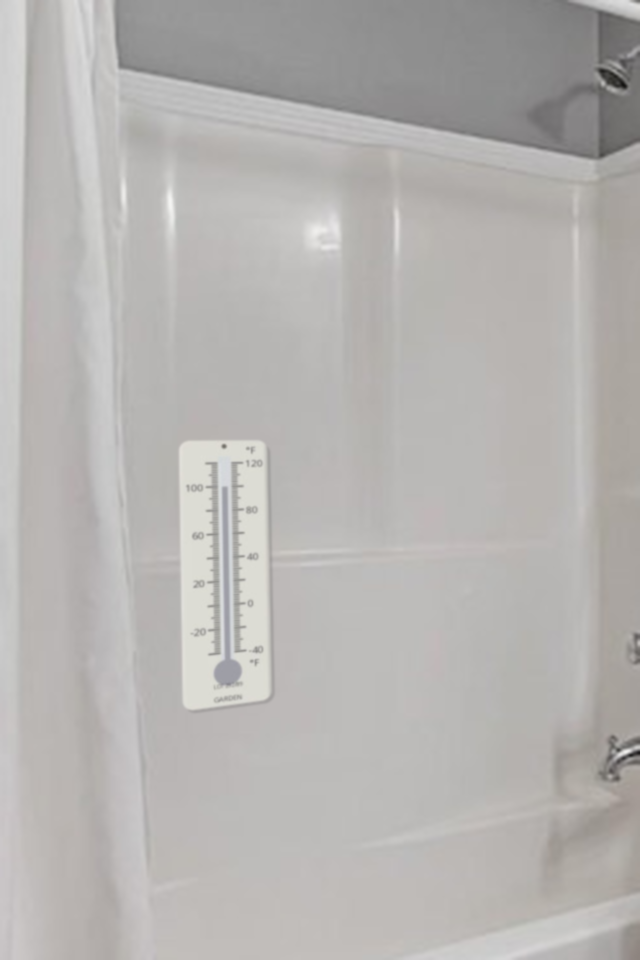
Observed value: 100; °F
